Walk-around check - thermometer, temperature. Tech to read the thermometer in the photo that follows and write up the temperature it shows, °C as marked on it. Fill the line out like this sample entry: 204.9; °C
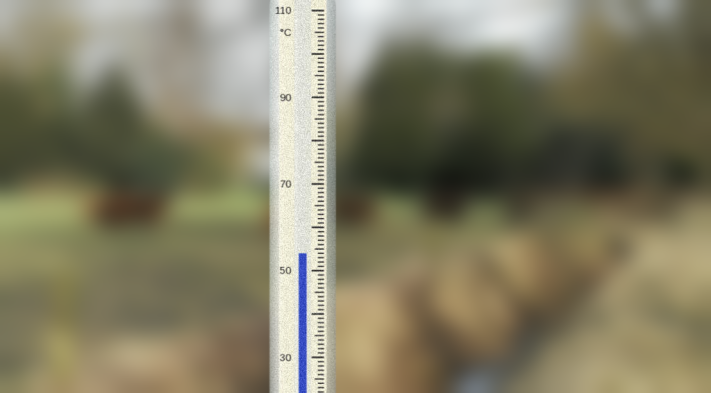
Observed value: 54; °C
